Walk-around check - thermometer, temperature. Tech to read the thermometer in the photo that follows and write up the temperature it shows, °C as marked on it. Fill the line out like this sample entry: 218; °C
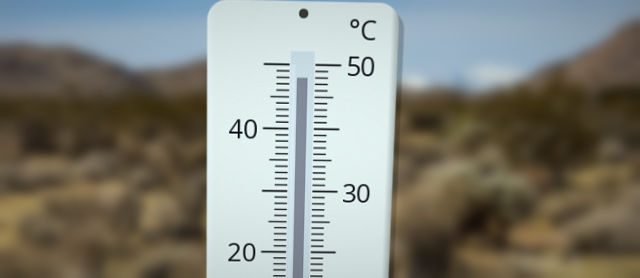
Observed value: 48; °C
